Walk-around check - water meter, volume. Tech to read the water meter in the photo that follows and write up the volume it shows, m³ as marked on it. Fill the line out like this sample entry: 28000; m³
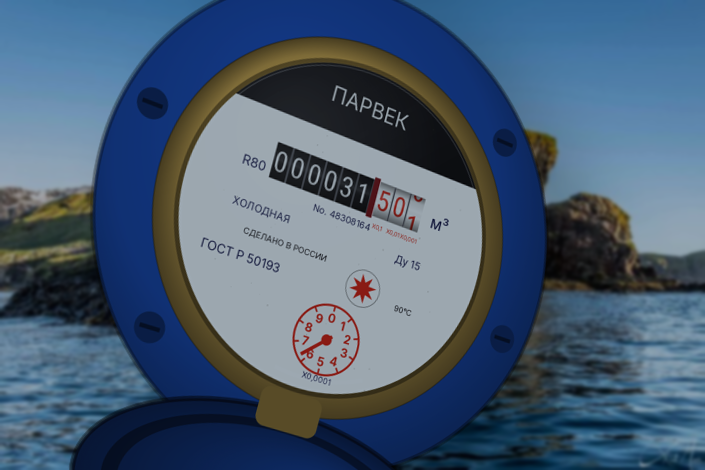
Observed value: 31.5006; m³
